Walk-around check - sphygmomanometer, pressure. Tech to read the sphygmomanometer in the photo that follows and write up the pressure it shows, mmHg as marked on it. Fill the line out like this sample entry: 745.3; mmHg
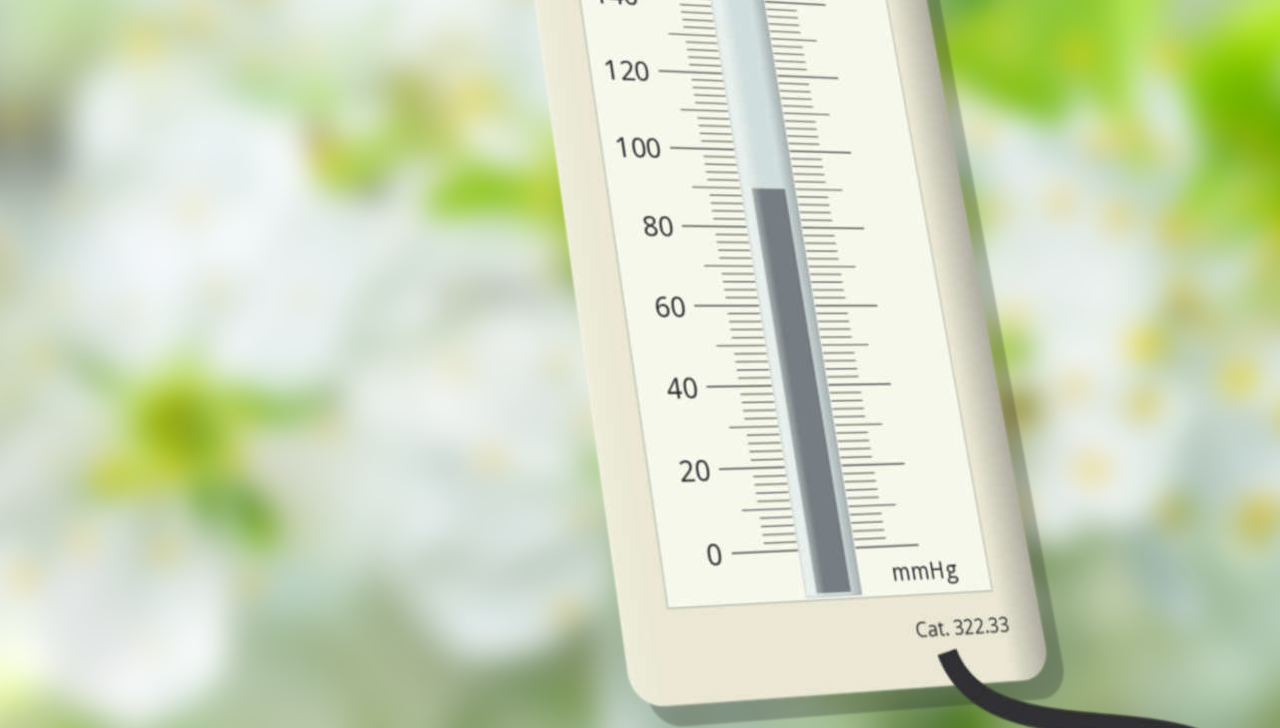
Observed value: 90; mmHg
